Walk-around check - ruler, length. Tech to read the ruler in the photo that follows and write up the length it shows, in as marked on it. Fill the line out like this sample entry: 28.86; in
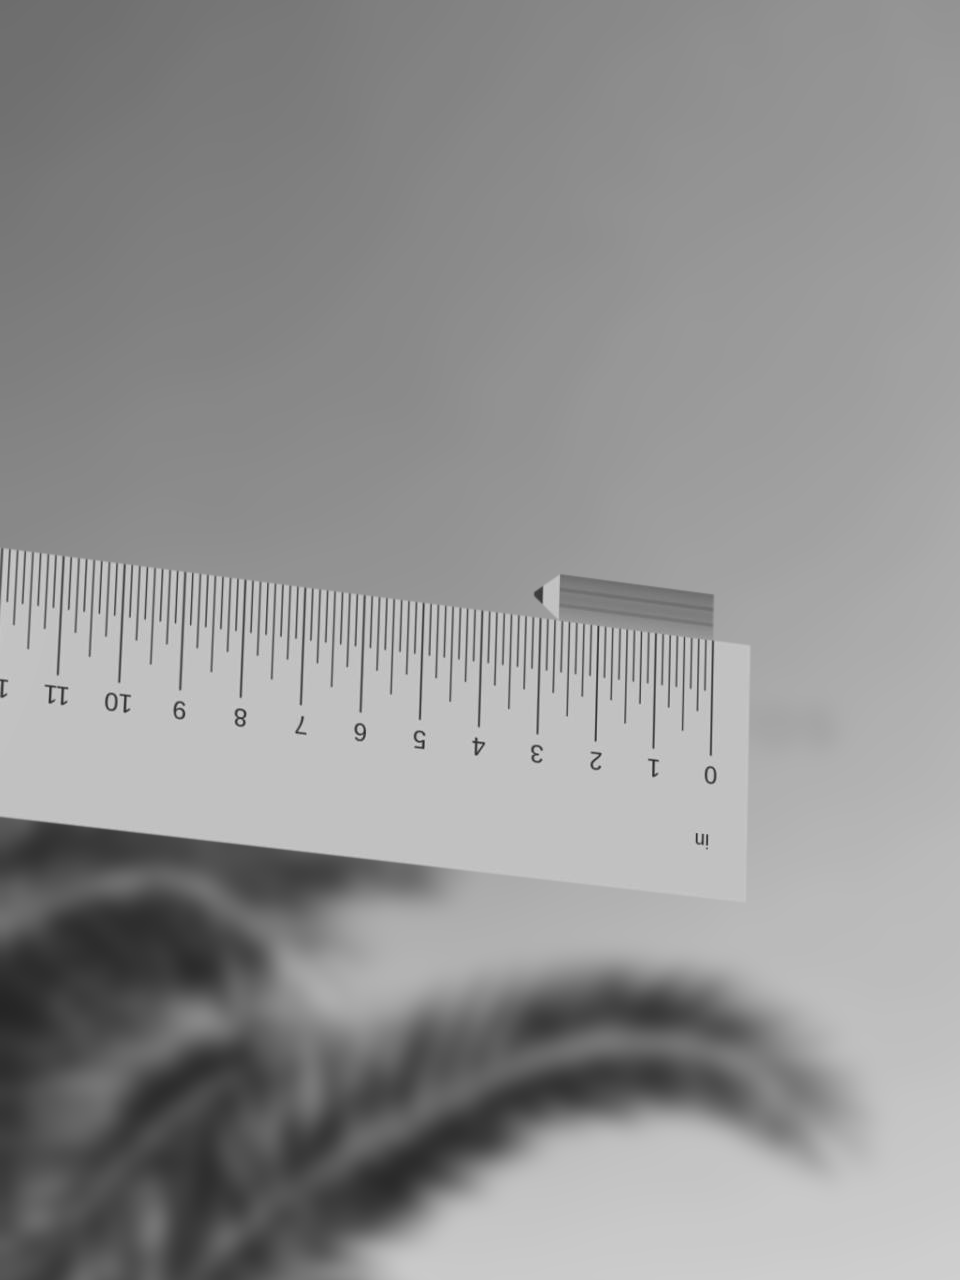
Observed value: 3.125; in
